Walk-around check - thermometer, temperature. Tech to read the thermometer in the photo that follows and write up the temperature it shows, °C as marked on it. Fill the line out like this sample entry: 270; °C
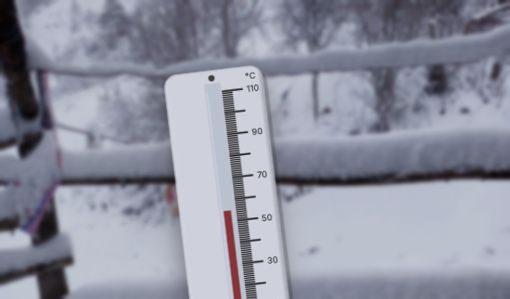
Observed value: 55; °C
